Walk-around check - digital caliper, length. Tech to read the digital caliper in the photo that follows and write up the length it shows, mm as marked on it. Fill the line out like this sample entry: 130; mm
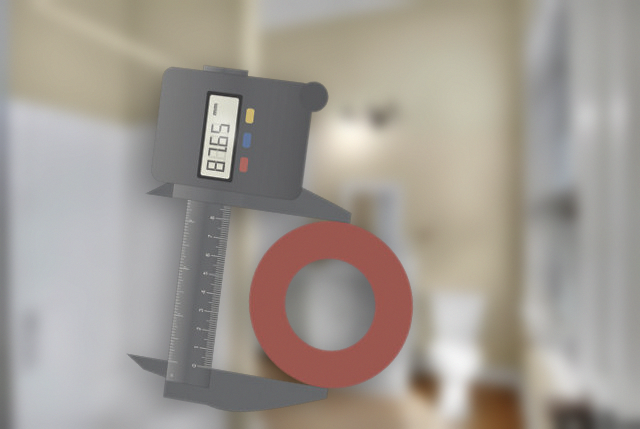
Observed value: 87.65; mm
